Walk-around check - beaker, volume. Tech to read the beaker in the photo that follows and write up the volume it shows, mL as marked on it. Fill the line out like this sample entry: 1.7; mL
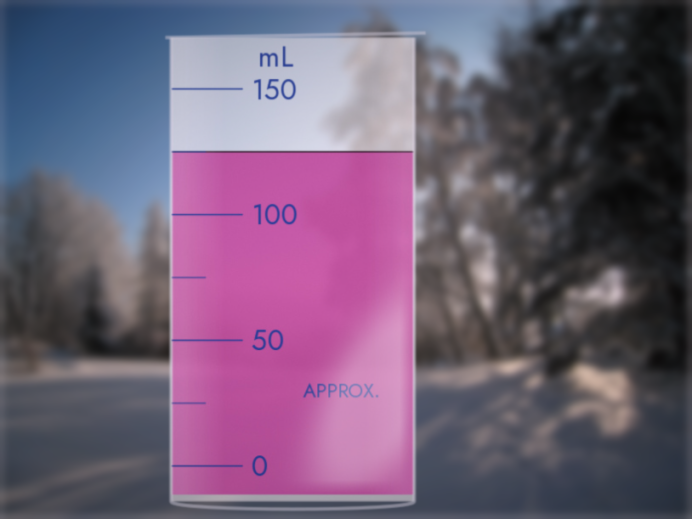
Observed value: 125; mL
